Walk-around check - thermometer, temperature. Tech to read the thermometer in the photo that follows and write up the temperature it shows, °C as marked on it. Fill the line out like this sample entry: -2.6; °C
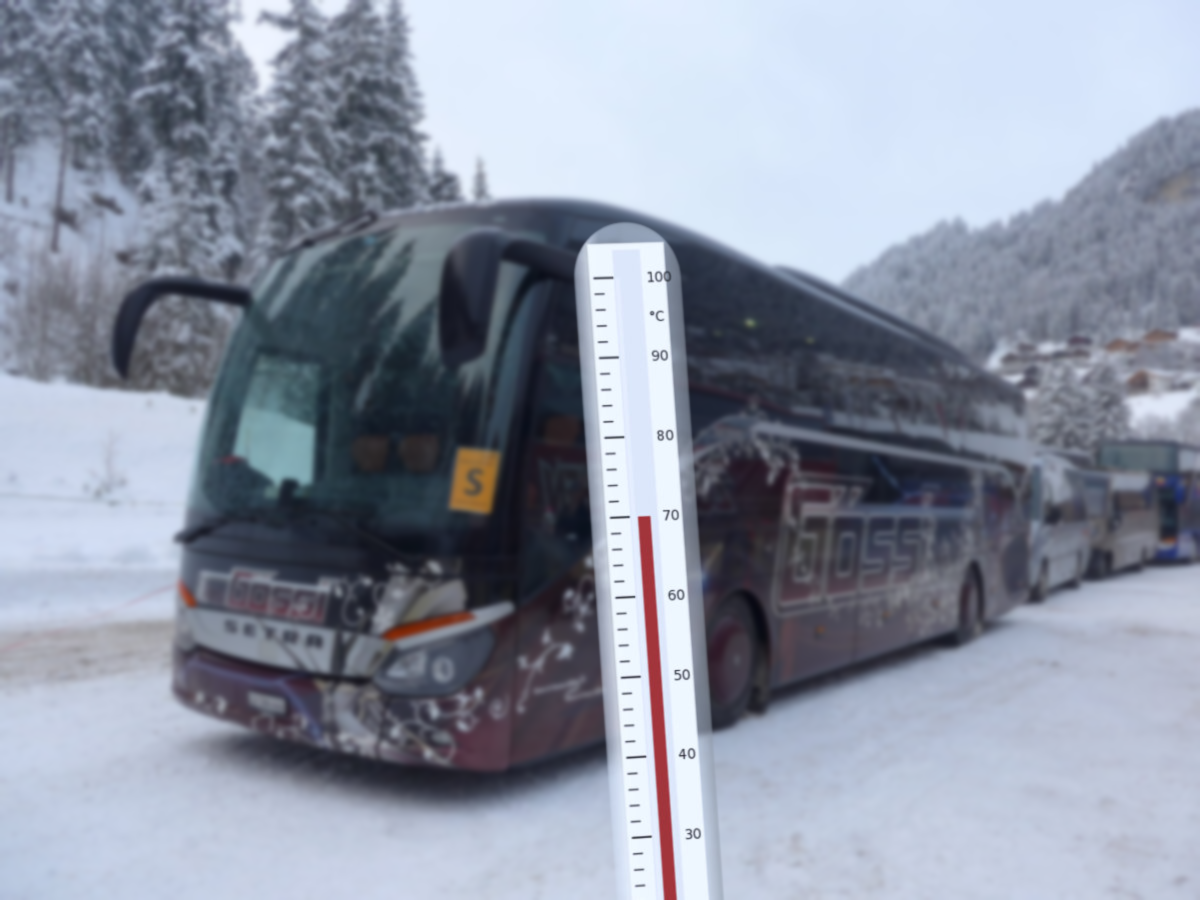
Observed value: 70; °C
